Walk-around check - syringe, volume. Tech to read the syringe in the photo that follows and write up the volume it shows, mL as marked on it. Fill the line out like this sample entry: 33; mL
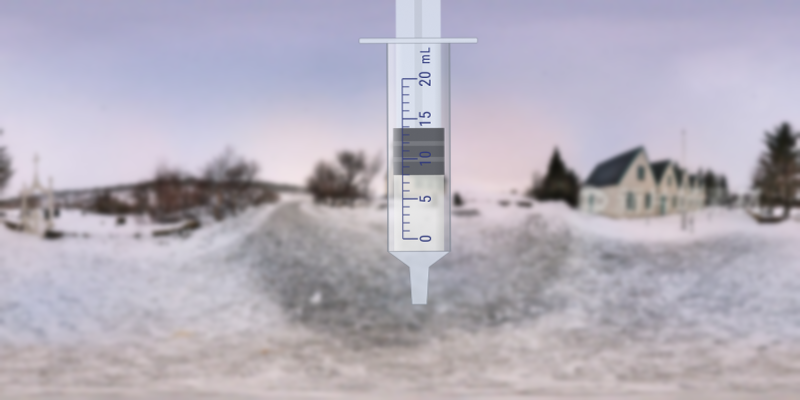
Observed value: 8; mL
